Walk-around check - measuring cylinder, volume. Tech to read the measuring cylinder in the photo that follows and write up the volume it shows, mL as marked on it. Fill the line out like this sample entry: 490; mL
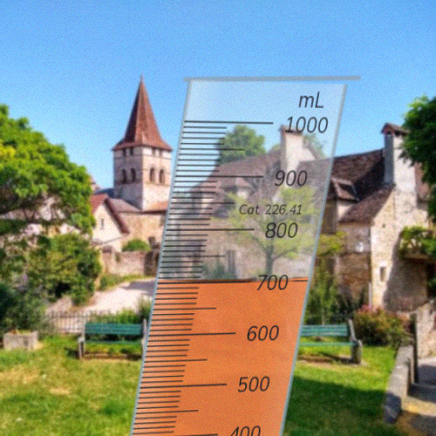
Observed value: 700; mL
